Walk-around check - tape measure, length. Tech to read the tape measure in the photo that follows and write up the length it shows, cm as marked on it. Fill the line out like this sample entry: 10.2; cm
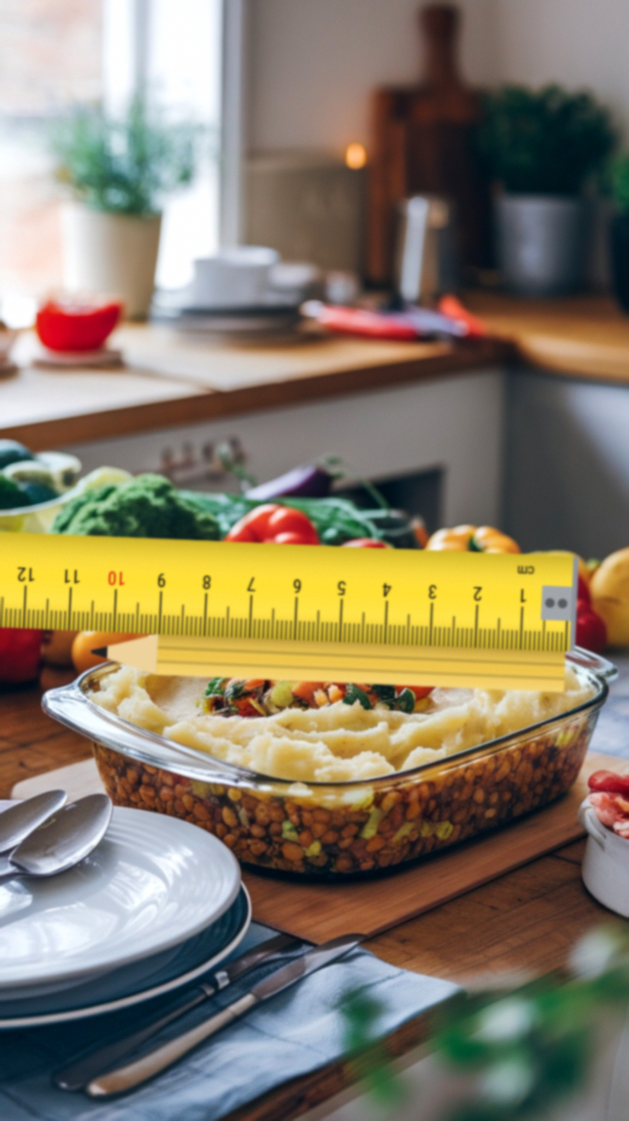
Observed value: 10.5; cm
